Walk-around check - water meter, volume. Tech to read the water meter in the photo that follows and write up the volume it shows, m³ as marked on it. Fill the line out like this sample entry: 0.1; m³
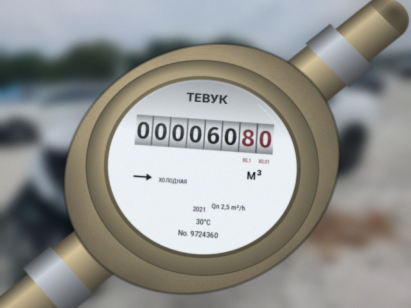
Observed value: 60.80; m³
